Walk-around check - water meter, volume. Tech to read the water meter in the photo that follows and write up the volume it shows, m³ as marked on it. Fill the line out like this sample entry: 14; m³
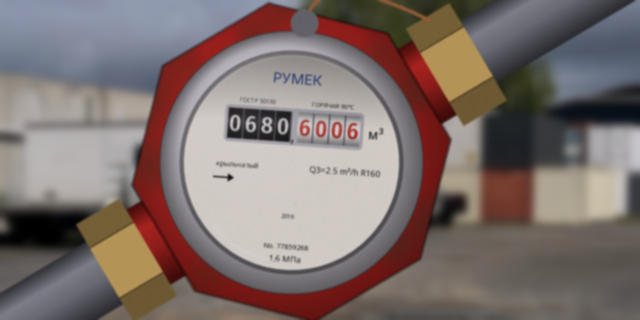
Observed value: 680.6006; m³
